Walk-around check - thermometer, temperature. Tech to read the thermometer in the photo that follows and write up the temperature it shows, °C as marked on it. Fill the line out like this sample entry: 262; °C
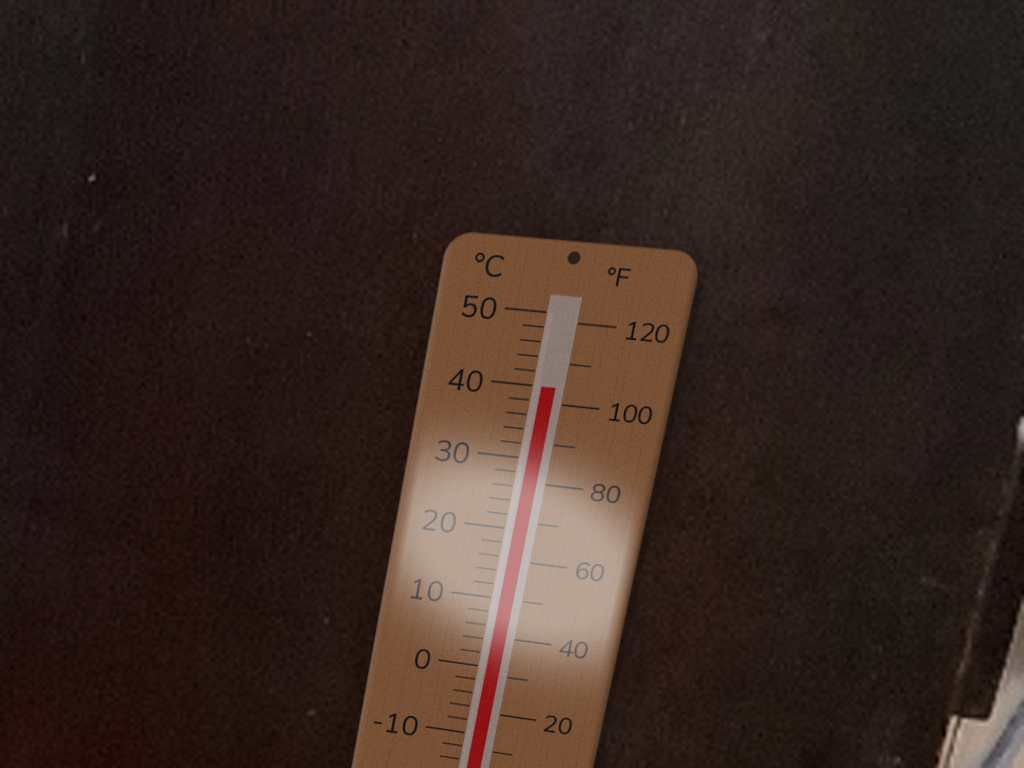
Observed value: 40; °C
